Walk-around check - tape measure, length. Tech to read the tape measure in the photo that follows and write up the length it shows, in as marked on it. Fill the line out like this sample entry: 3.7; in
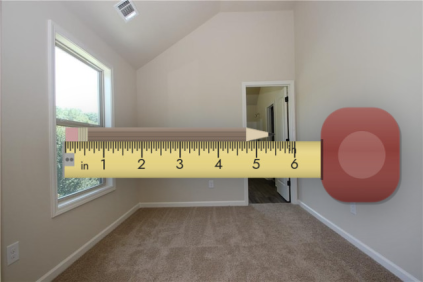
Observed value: 5.5; in
